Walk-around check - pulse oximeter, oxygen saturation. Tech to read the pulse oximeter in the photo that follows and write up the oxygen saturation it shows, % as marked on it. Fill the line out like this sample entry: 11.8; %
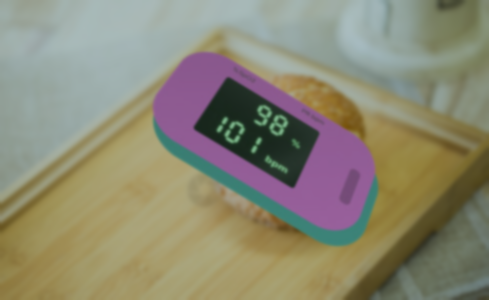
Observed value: 98; %
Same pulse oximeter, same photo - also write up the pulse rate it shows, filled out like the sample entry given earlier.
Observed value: 101; bpm
